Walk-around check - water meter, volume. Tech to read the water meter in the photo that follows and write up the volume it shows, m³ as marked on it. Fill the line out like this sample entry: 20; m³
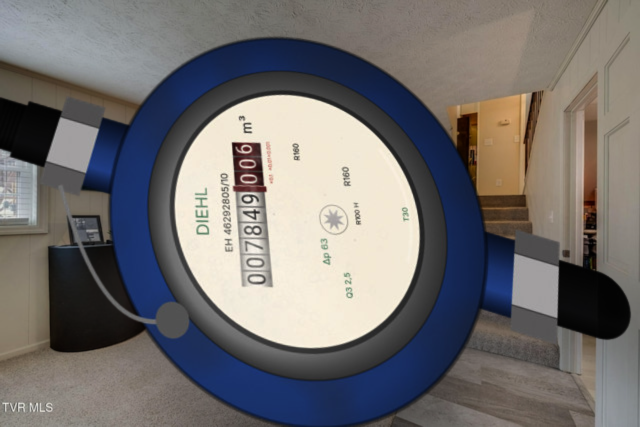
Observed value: 7849.006; m³
